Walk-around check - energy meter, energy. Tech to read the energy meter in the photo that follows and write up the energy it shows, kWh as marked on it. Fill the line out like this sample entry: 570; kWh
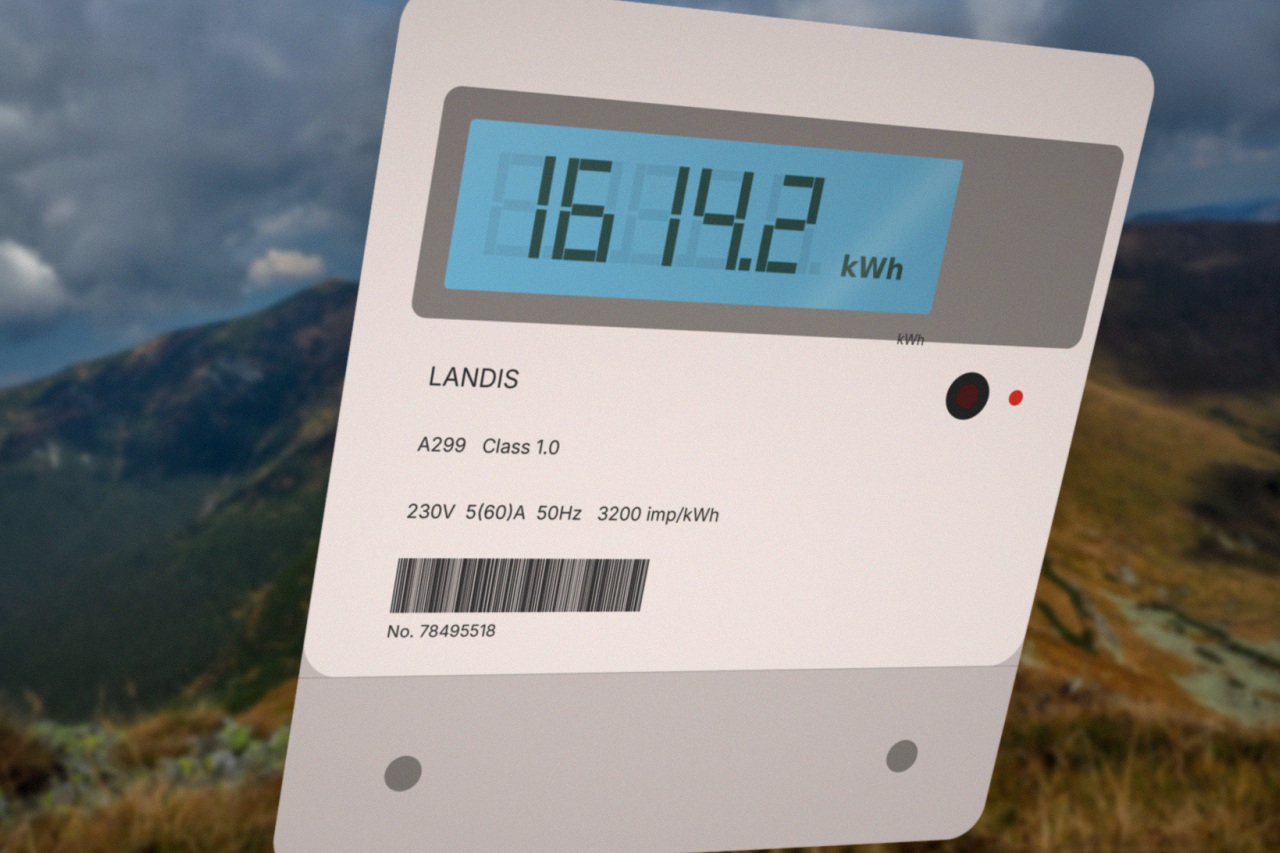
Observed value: 1614.2; kWh
